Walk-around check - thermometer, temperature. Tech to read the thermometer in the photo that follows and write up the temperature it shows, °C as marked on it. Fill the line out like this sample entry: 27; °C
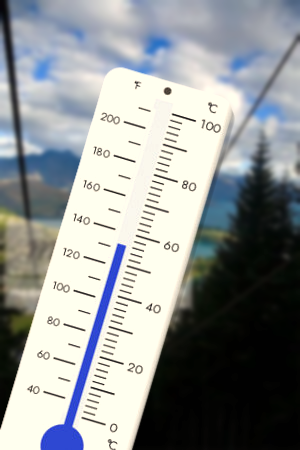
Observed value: 56; °C
